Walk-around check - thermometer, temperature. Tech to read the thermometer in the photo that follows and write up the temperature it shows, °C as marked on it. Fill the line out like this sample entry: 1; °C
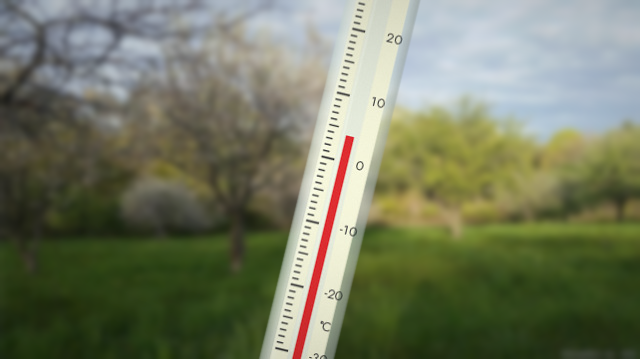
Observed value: 4; °C
